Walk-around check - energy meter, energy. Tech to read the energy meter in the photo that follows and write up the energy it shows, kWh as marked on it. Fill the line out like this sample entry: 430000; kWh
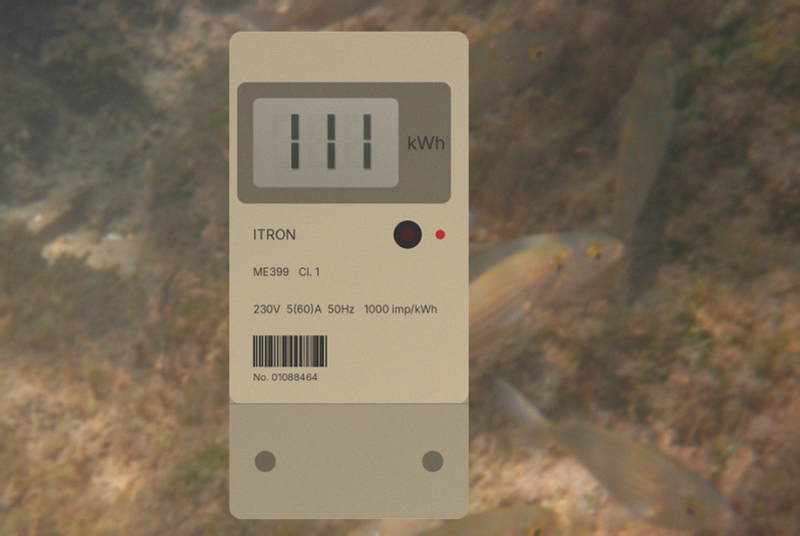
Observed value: 111; kWh
